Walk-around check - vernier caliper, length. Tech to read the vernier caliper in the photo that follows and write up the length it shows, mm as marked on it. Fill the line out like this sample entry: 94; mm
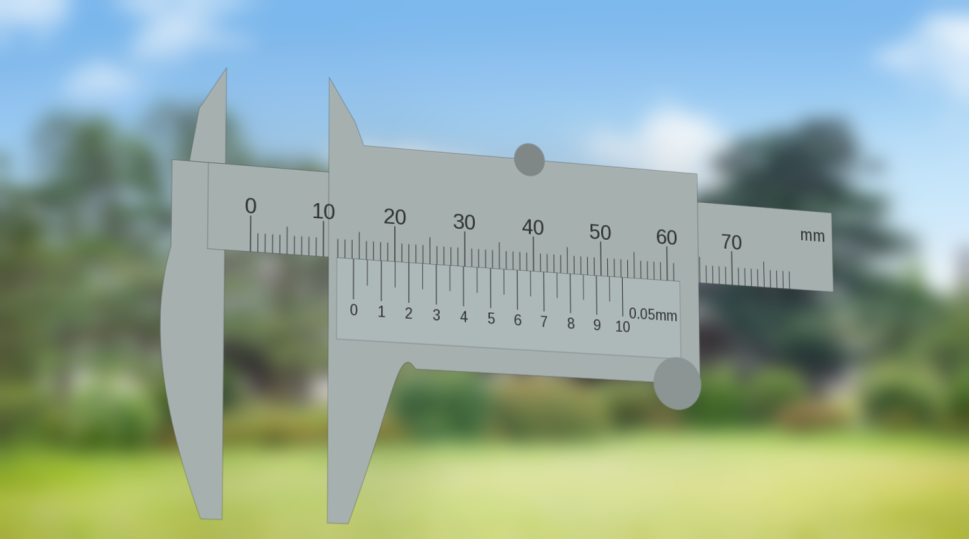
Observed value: 14.2; mm
